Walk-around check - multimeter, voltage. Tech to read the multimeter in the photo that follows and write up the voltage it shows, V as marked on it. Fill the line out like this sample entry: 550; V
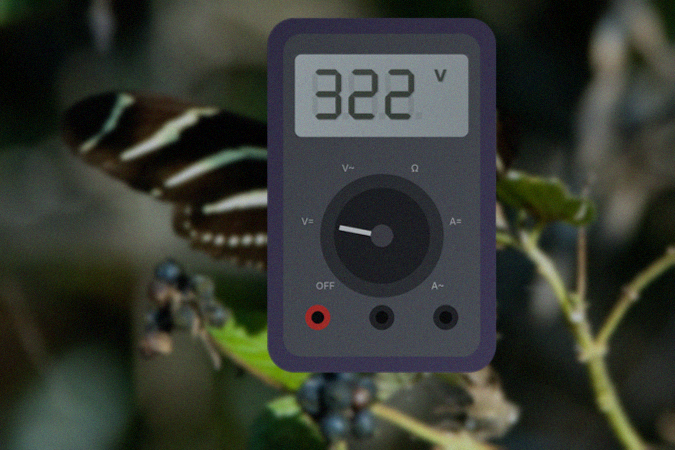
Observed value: 322; V
